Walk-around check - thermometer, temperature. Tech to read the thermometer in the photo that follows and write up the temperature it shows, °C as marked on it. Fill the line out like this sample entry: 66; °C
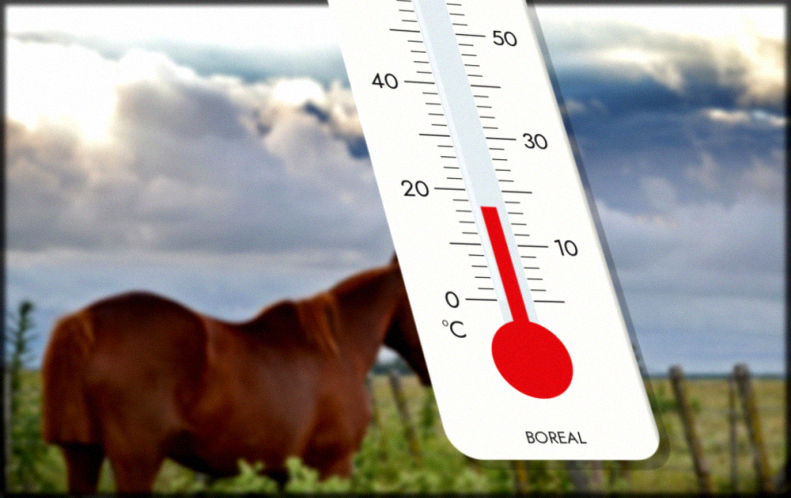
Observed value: 17; °C
